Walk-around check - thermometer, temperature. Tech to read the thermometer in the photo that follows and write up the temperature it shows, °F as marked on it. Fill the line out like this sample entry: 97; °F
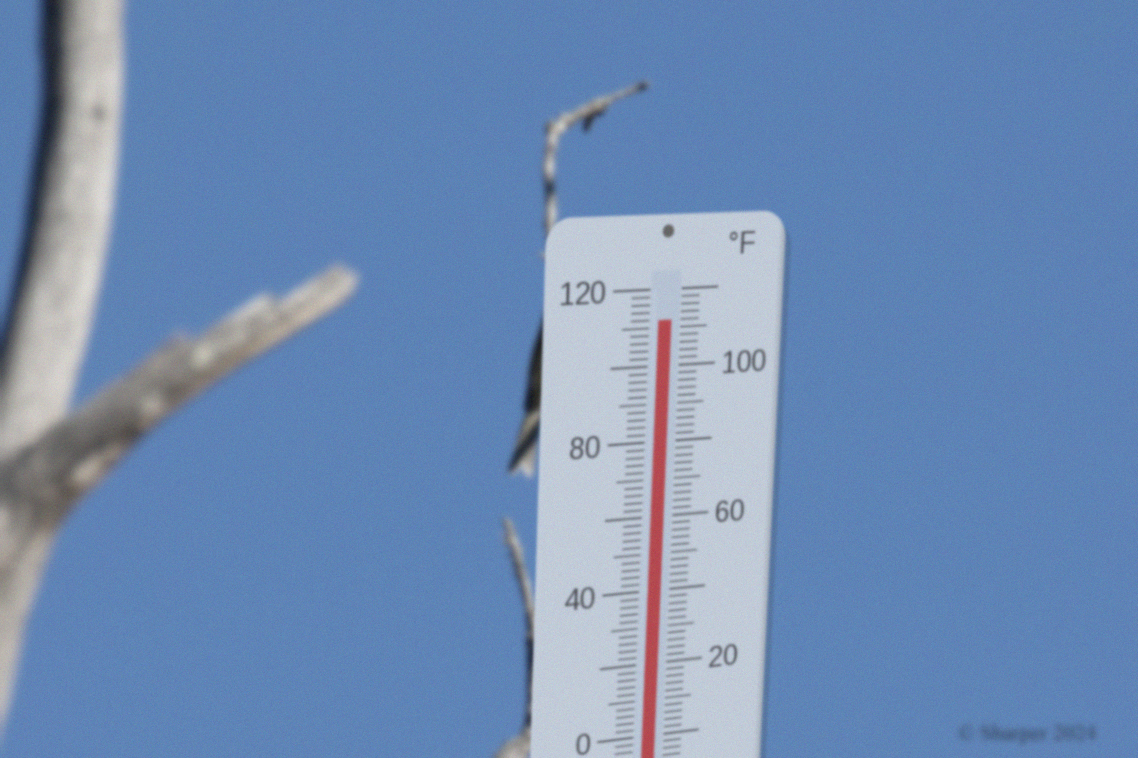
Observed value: 112; °F
